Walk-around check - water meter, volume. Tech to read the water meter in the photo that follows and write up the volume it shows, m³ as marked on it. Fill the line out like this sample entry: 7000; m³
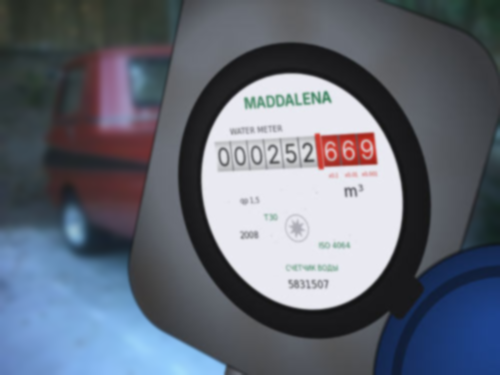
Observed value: 252.669; m³
